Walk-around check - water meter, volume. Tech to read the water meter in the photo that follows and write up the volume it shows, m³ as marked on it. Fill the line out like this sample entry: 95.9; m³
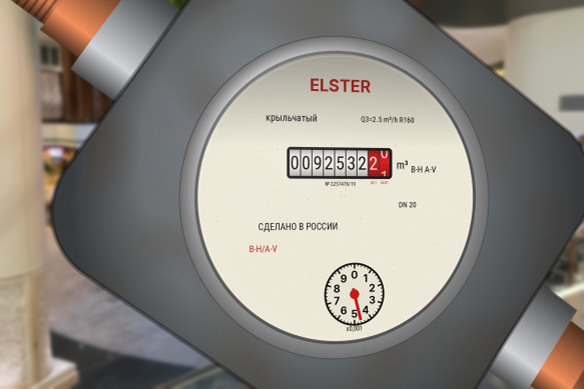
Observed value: 92532.204; m³
